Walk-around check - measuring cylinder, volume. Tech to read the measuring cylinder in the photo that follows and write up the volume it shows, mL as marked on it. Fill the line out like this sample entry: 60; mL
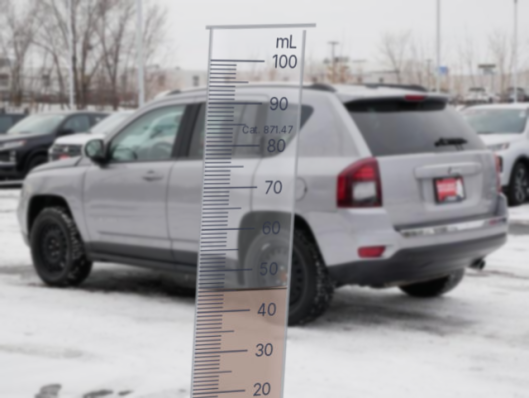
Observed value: 45; mL
